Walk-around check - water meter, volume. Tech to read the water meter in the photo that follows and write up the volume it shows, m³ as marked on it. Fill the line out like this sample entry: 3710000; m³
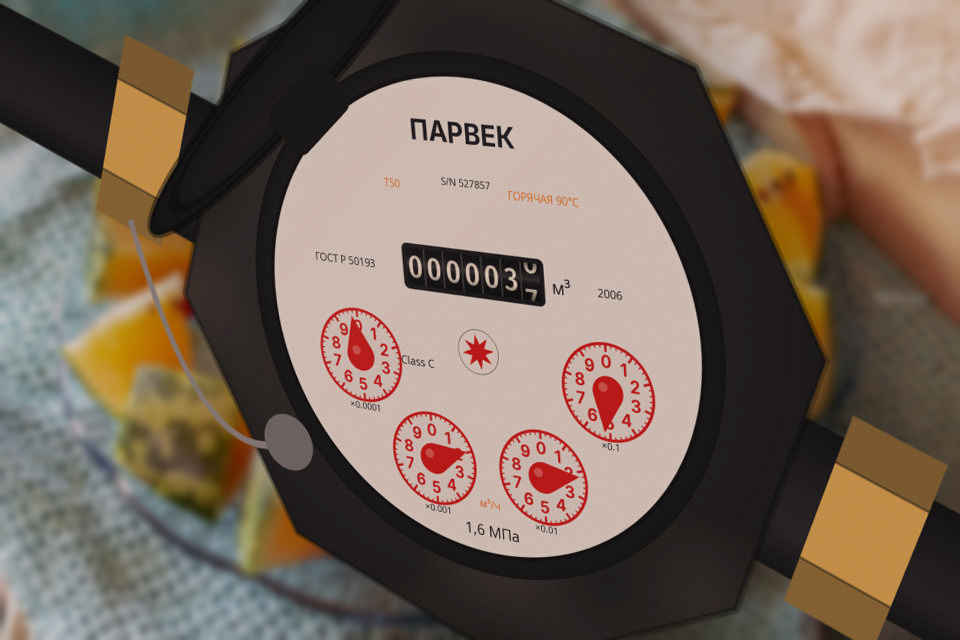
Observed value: 36.5219; m³
